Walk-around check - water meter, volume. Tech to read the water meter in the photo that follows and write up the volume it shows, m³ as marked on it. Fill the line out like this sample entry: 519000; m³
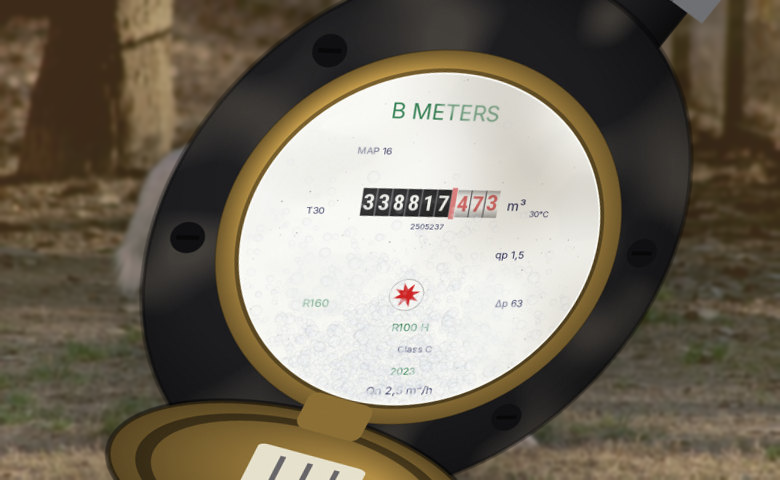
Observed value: 338817.473; m³
